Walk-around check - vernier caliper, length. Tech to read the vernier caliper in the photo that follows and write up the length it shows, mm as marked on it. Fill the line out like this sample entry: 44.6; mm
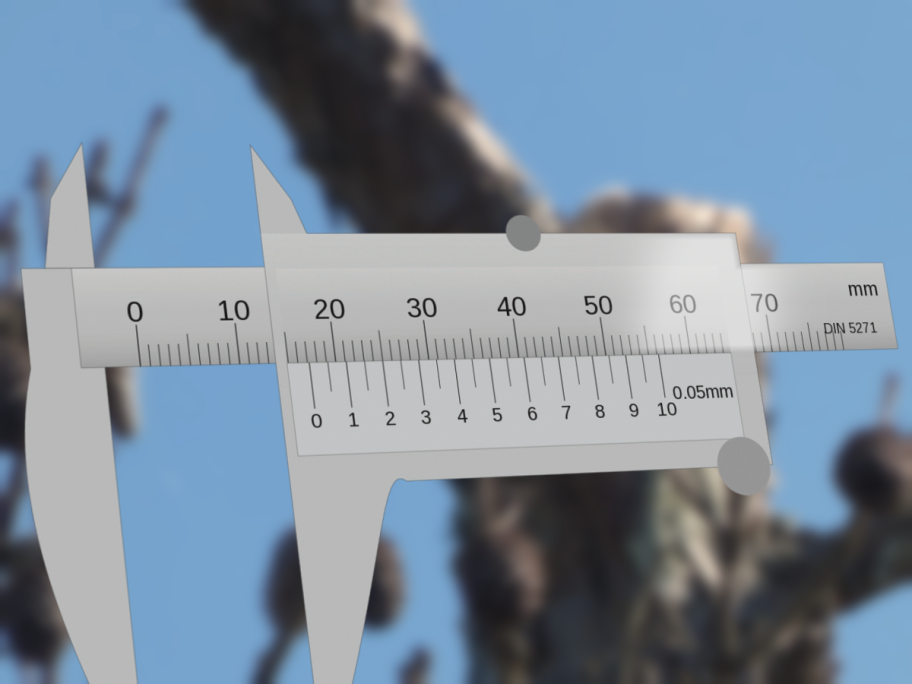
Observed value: 17.2; mm
